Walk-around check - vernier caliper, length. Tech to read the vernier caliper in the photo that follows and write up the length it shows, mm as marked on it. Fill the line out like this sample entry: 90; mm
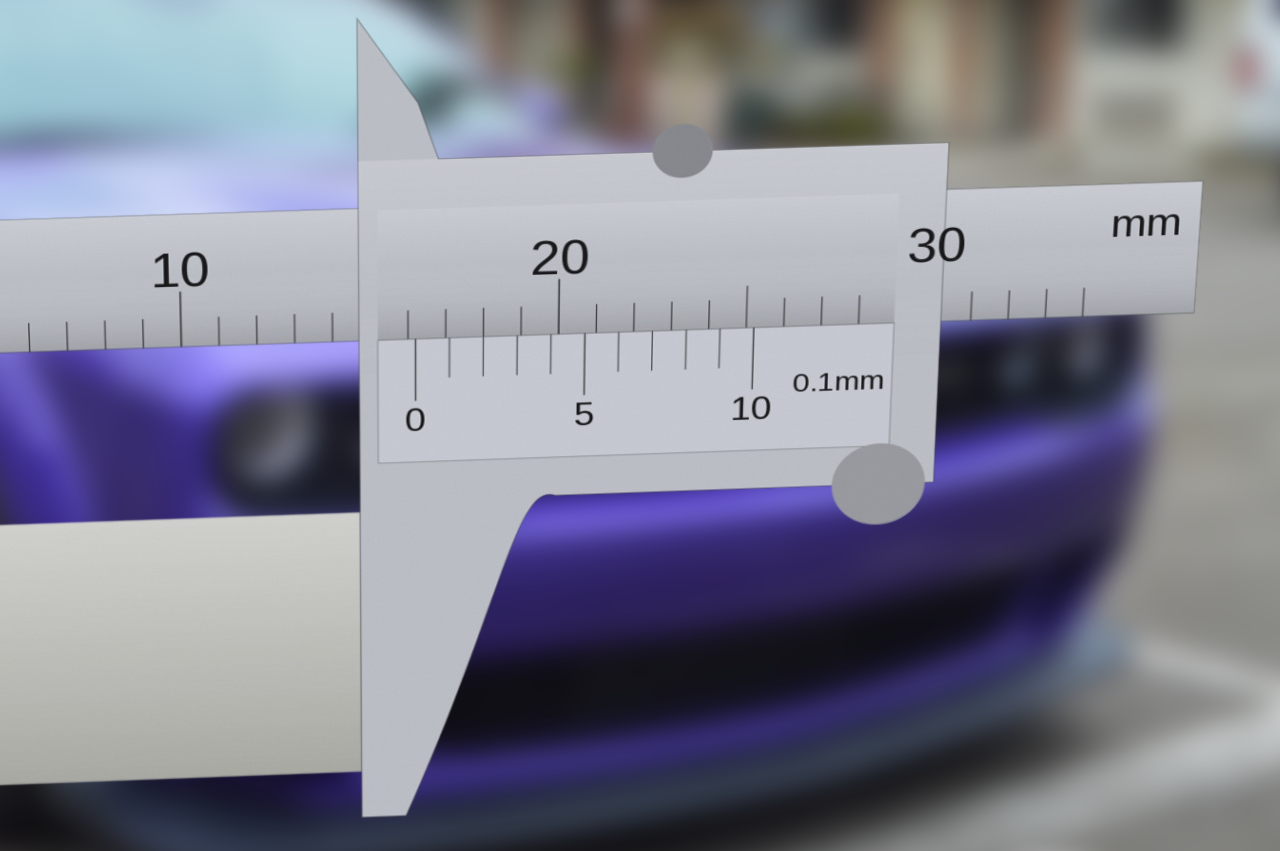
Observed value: 16.2; mm
